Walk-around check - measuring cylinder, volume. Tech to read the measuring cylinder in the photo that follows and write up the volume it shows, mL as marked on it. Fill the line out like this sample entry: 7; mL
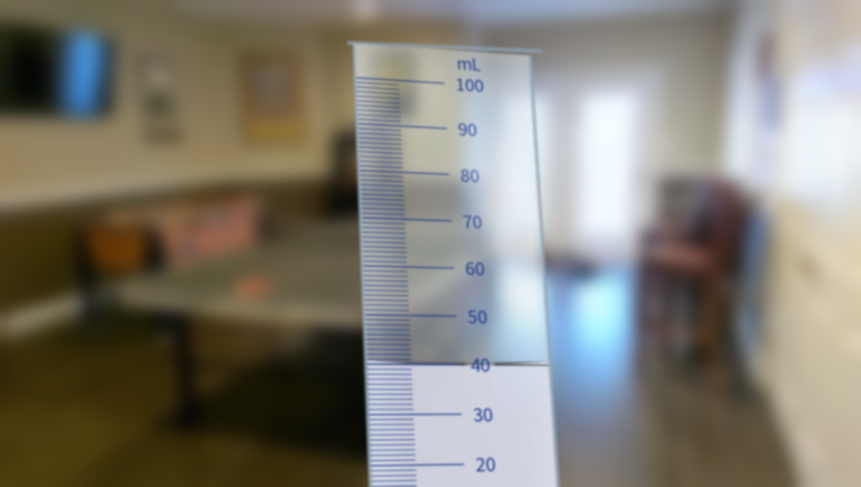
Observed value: 40; mL
